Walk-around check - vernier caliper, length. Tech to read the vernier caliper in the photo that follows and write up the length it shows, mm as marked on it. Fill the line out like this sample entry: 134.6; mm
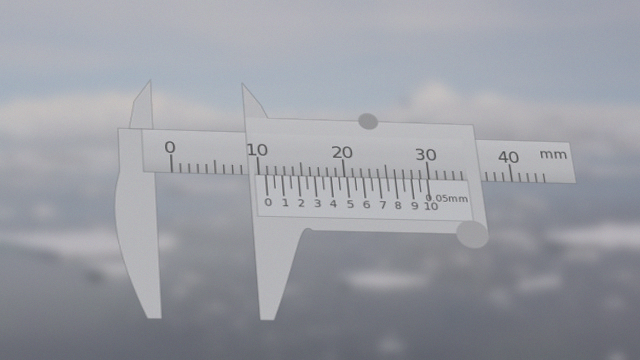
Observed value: 10.8; mm
